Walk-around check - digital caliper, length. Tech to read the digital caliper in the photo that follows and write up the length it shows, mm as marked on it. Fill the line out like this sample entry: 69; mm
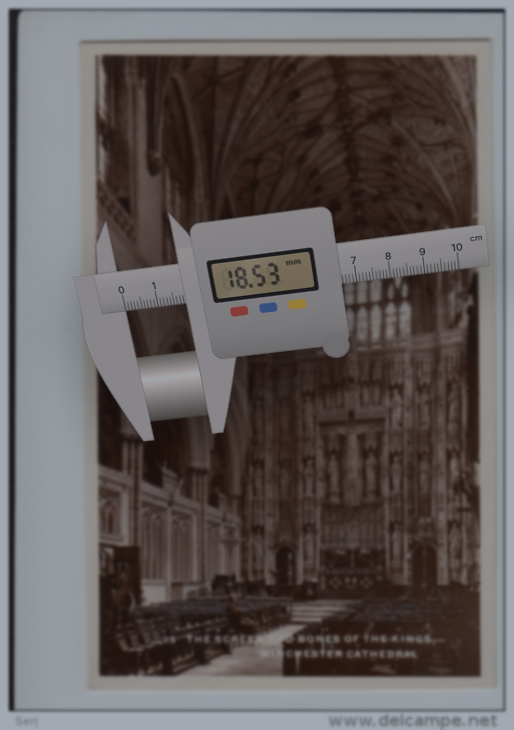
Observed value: 18.53; mm
